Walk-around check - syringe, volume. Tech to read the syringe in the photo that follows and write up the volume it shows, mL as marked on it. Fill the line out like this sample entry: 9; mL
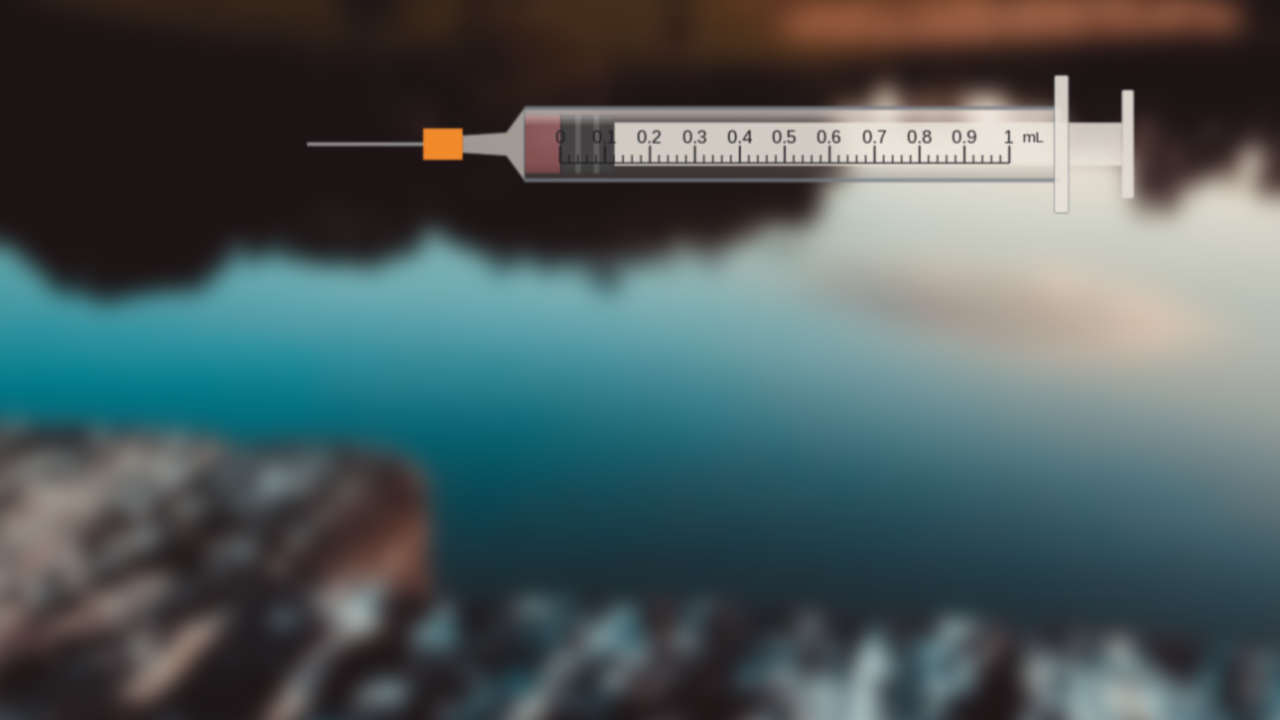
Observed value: 0; mL
